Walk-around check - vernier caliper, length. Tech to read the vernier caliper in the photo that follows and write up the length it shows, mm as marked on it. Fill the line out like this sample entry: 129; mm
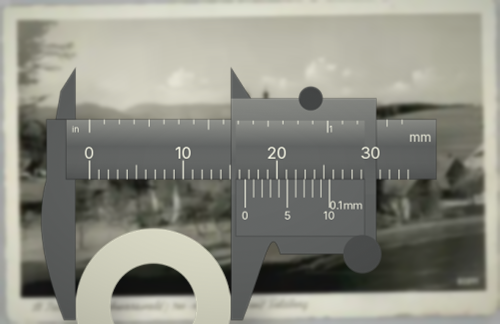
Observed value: 16.6; mm
